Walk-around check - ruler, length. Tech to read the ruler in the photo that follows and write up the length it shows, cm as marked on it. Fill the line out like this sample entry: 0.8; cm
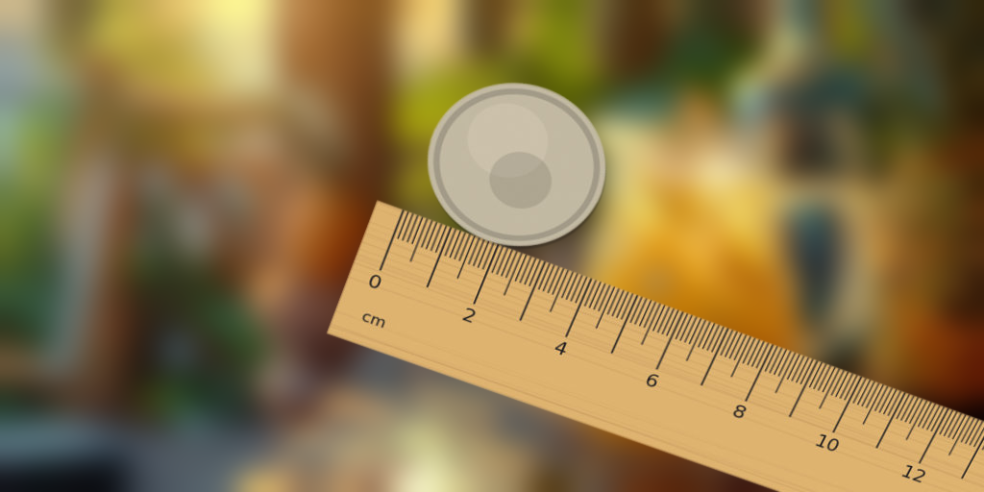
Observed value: 3.5; cm
